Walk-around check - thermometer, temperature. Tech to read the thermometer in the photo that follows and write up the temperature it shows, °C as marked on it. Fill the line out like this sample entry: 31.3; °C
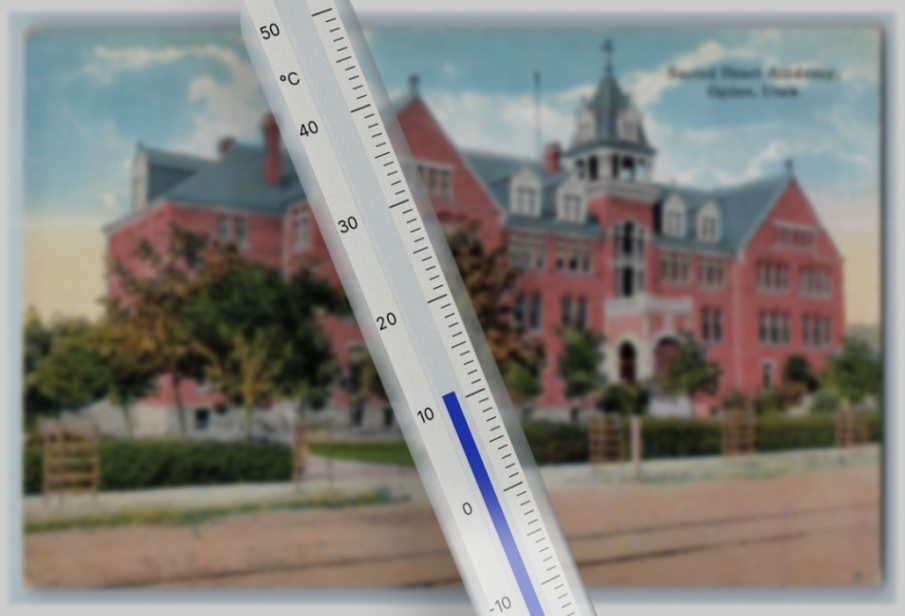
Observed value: 11; °C
